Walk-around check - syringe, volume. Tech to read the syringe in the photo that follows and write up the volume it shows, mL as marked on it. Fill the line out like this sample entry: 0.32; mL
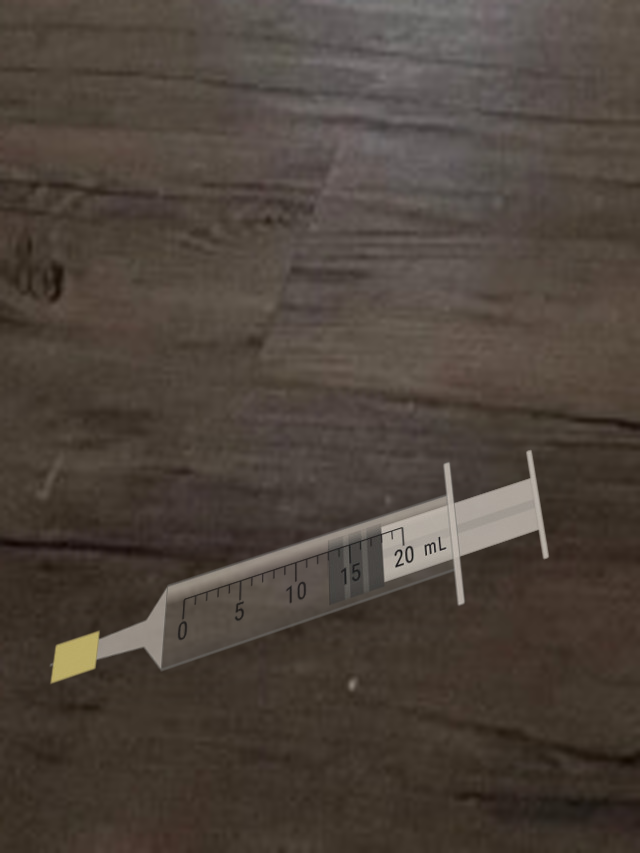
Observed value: 13; mL
